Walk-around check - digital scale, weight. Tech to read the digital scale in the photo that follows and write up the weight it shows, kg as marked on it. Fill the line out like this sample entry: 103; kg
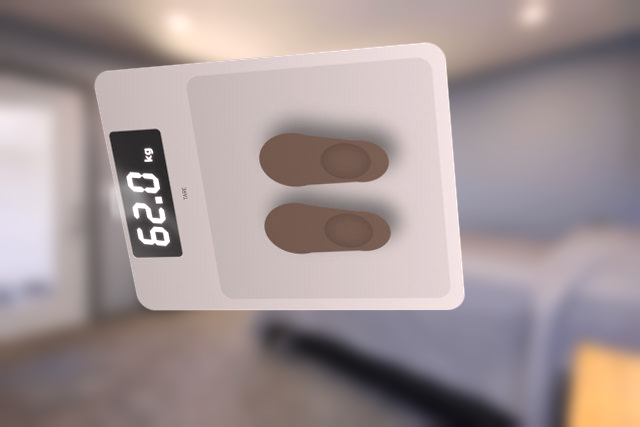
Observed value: 62.0; kg
